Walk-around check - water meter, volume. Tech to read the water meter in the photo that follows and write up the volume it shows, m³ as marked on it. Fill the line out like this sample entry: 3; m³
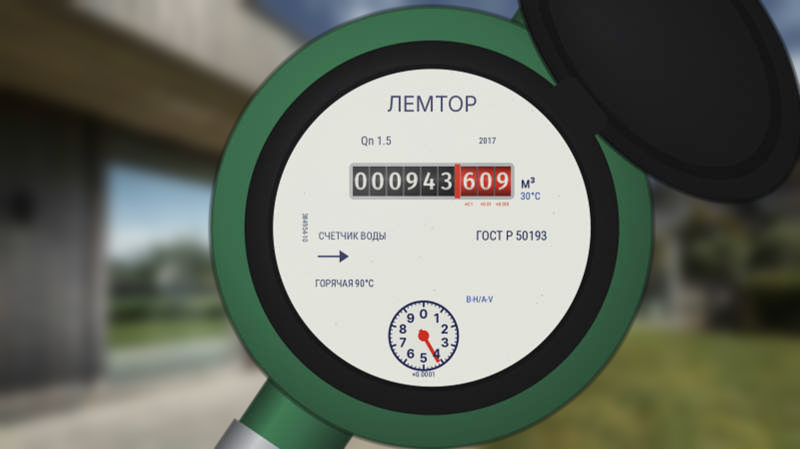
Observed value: 943.6094; m³
